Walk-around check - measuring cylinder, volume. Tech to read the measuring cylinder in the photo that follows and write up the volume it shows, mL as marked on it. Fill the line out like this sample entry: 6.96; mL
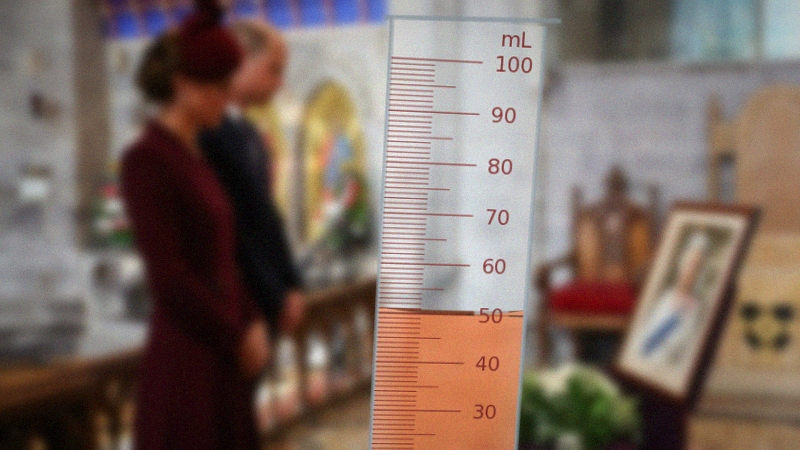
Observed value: 50; mL
